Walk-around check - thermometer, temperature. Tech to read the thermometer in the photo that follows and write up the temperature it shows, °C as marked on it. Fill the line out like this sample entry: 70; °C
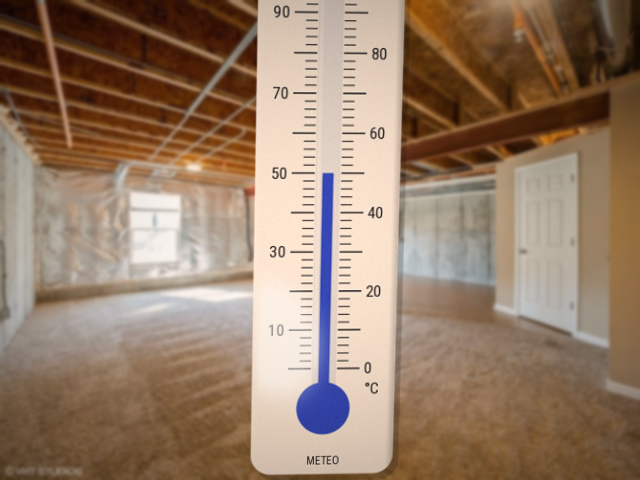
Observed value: 50; °C
